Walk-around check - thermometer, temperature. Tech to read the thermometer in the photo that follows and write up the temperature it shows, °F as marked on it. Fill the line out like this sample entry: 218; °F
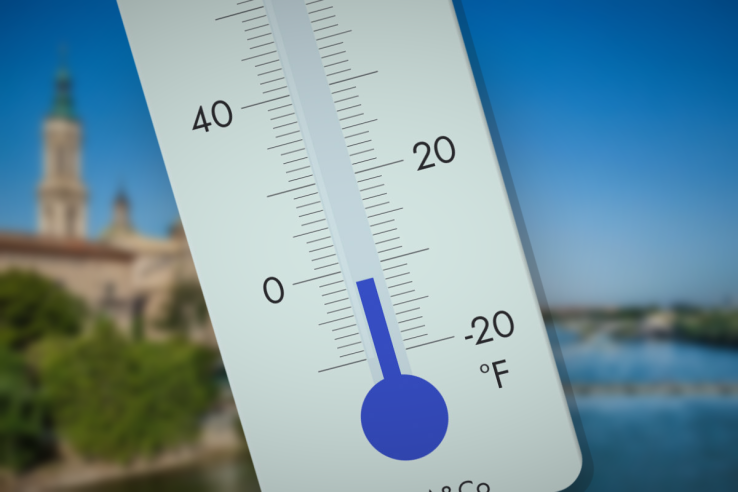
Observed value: -3; °F
